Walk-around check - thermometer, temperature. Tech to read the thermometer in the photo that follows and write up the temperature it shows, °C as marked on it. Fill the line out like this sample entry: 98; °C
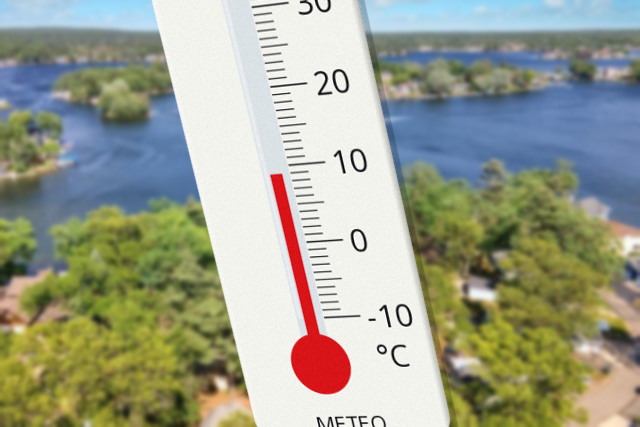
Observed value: 9; °C
